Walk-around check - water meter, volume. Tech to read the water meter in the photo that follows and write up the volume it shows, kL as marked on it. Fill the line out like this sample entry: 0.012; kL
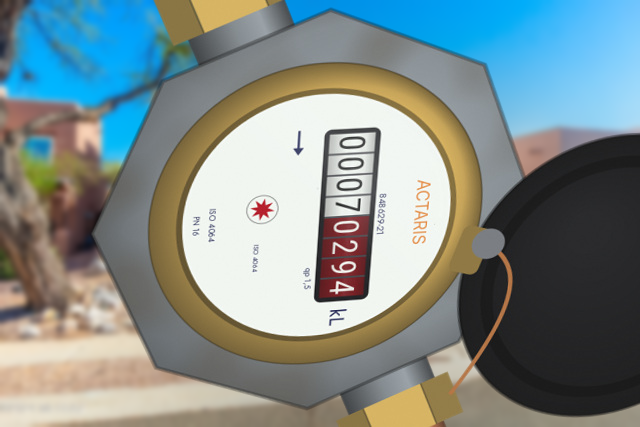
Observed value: 7.0294; kL
